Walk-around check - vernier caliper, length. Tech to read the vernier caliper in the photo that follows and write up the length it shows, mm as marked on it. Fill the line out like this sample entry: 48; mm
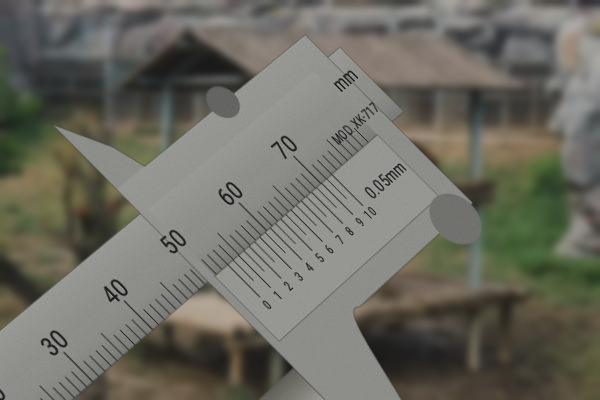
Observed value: 53.0; mm
